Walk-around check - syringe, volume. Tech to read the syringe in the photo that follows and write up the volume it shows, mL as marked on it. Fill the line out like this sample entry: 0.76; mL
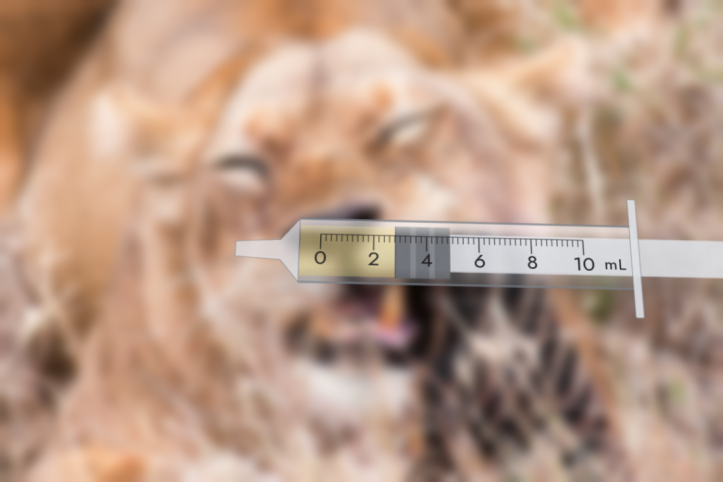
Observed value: 2.8; mL
